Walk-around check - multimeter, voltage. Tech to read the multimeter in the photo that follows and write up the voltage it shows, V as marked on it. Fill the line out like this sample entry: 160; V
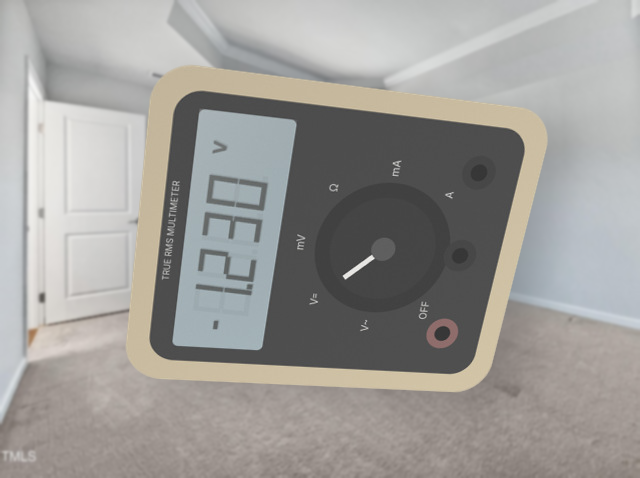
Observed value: -1.230; V
